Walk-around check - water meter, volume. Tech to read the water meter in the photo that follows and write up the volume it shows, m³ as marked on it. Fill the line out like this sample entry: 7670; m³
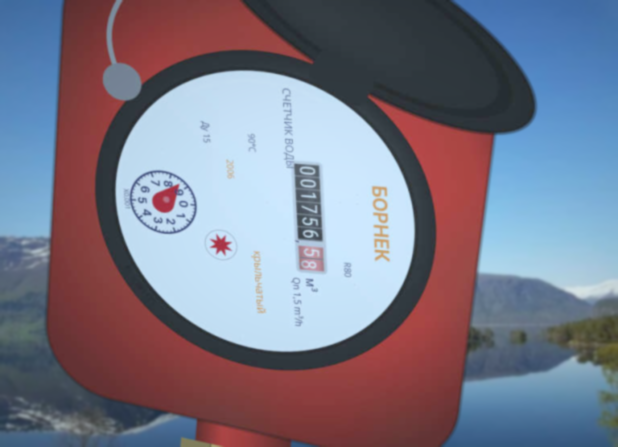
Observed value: 1756.578; m³
